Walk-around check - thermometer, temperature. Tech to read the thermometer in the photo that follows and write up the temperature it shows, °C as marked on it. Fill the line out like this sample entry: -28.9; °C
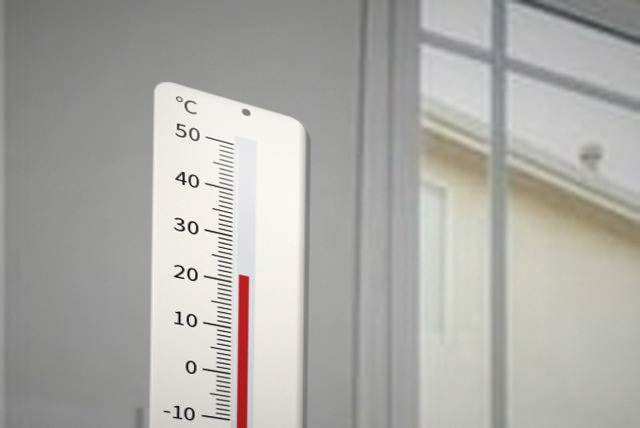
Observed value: 22; °C
